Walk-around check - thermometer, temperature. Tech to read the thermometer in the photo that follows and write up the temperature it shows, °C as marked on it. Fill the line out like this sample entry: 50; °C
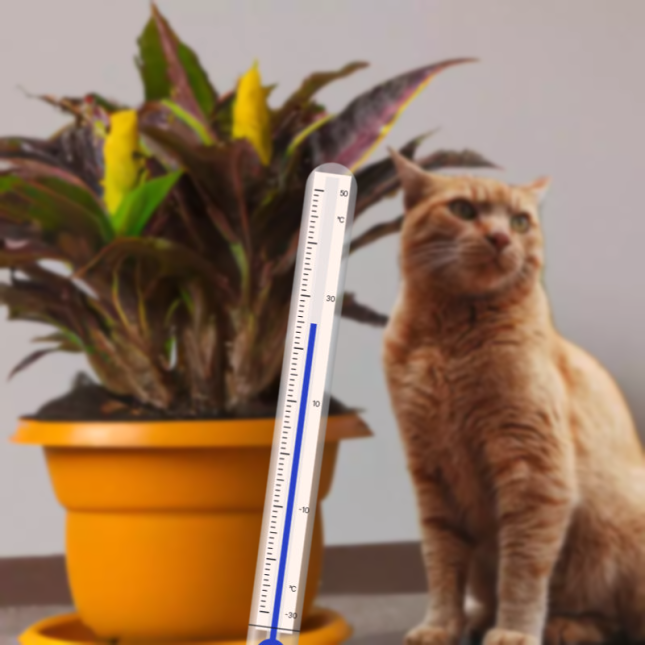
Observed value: 25; °C
